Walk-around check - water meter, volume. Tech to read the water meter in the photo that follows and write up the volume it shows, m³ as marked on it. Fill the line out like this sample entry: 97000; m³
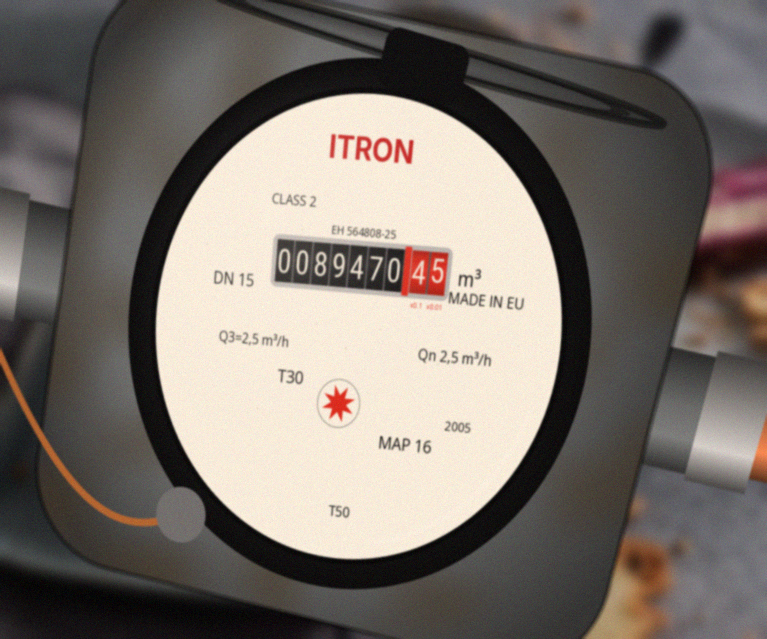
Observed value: 89470.45; m³
